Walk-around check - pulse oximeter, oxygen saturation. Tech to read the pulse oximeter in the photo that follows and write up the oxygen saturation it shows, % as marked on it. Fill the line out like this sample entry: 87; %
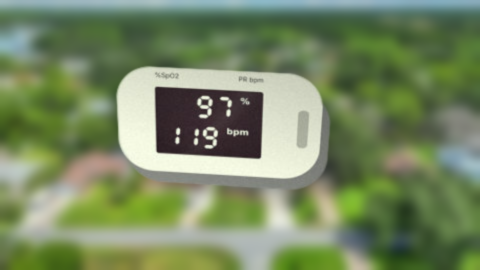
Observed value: 97; %
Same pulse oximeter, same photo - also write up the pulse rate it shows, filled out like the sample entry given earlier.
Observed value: 119; bpm
